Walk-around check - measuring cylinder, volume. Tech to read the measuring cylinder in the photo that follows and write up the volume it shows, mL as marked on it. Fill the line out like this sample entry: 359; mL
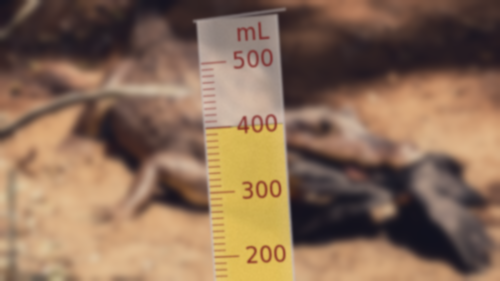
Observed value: 400; mL
